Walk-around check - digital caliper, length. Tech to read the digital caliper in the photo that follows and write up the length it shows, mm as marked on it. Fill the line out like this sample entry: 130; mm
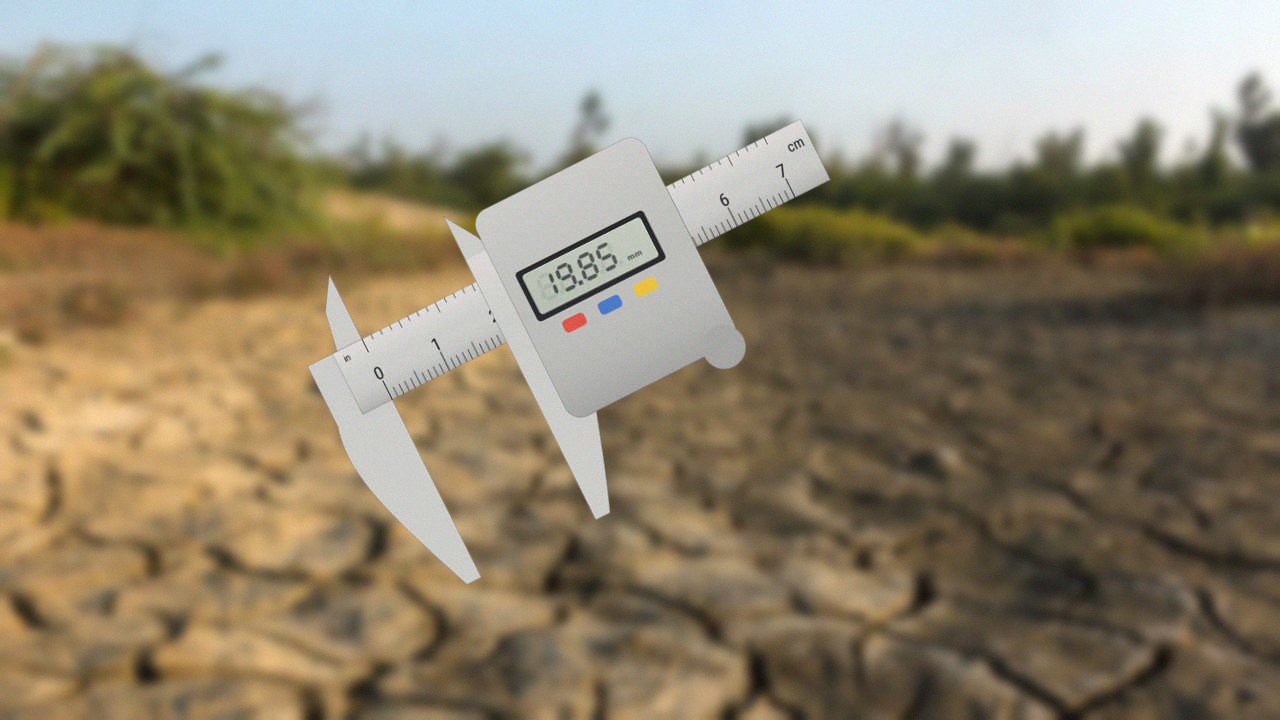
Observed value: 19.85; mm
